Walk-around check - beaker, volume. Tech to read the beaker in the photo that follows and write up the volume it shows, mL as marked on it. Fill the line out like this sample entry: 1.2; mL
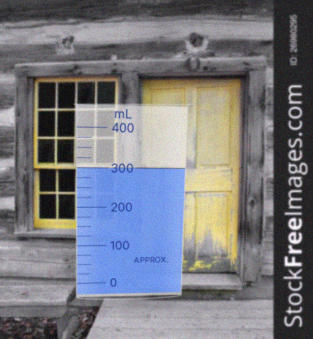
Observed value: 300; mL
